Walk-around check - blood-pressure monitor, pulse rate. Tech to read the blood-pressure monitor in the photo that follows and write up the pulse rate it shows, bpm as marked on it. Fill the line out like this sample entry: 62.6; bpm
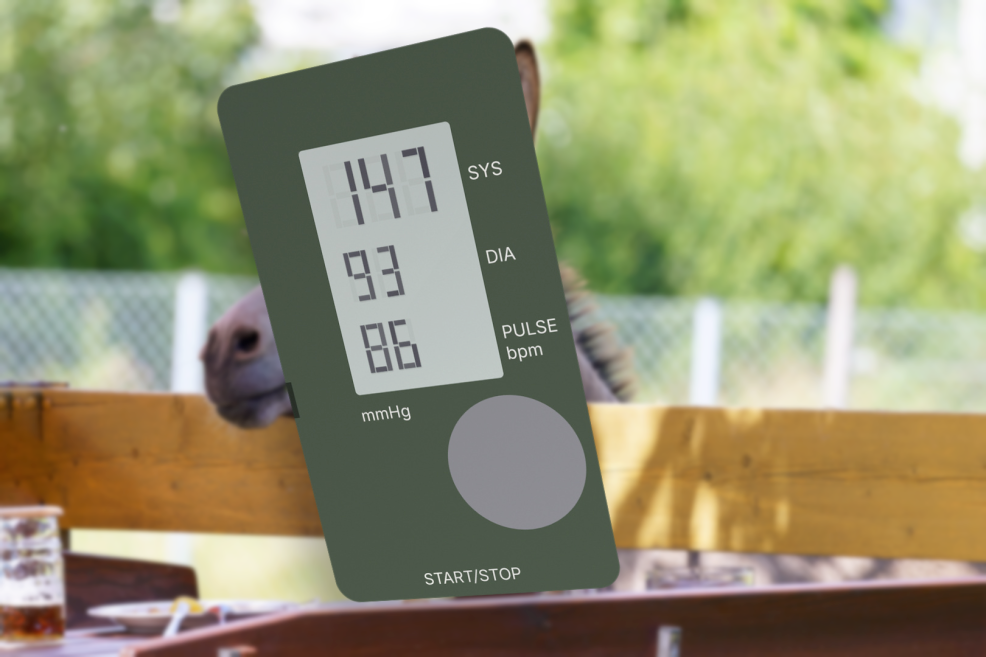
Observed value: 86; bpm
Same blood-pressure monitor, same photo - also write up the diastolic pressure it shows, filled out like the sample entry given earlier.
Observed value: 93; mmHg
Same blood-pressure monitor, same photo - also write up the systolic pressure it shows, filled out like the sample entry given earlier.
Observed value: 147; mmHg
